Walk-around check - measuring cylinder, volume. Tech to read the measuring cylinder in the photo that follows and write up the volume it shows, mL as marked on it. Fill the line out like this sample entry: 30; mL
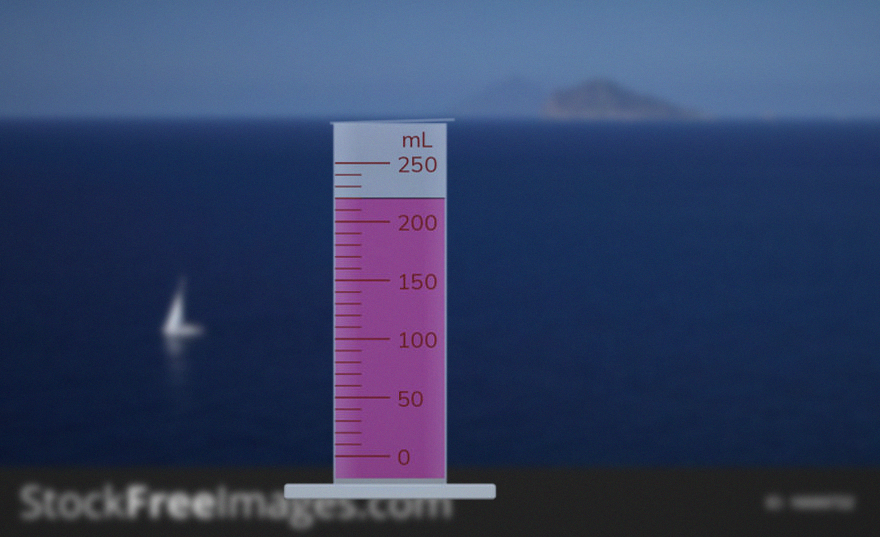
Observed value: 220; mL
